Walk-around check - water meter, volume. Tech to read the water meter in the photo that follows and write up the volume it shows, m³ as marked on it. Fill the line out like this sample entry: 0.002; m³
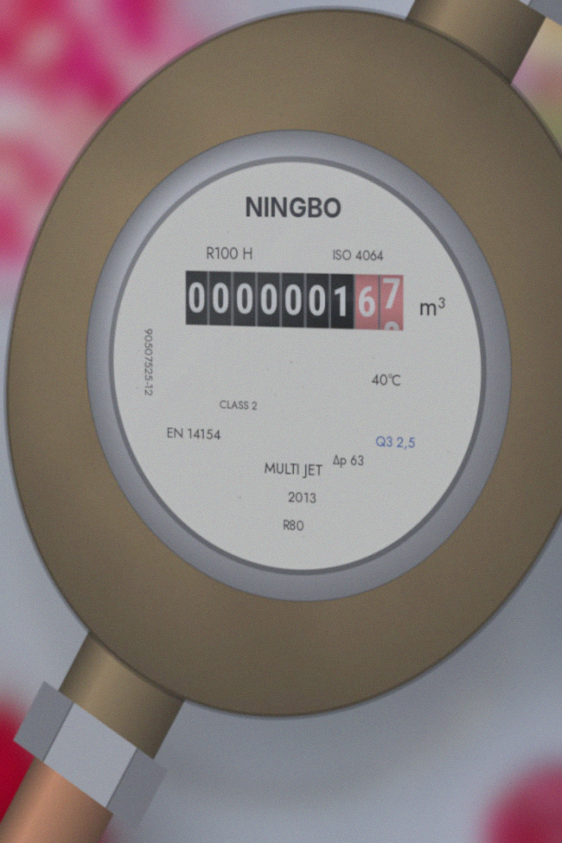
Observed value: 1.67; m³
